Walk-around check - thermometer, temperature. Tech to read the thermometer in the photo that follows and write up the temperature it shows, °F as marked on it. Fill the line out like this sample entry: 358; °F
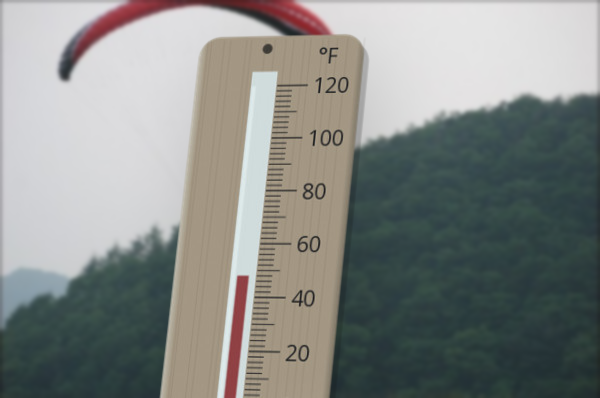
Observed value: 48; °F
